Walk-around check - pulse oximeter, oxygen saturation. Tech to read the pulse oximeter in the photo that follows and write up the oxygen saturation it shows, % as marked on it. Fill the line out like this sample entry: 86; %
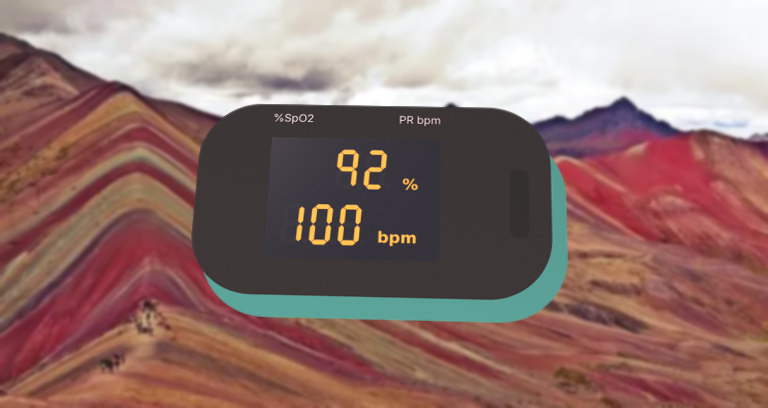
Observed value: 92; %
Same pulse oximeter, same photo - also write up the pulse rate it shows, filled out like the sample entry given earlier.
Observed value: 100; bpm
